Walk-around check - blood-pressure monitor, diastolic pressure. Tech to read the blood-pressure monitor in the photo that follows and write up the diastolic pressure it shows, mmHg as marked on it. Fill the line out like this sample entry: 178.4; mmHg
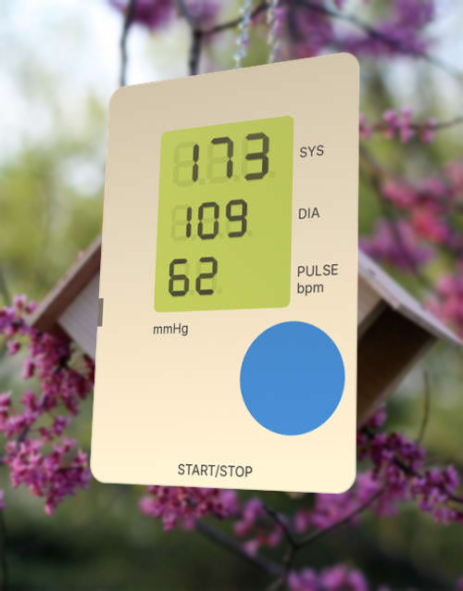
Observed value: 109; mmHg
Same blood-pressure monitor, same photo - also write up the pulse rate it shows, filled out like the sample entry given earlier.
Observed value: 62; bpm
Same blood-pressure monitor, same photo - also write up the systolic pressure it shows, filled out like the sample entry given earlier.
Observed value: 173; mmHg
